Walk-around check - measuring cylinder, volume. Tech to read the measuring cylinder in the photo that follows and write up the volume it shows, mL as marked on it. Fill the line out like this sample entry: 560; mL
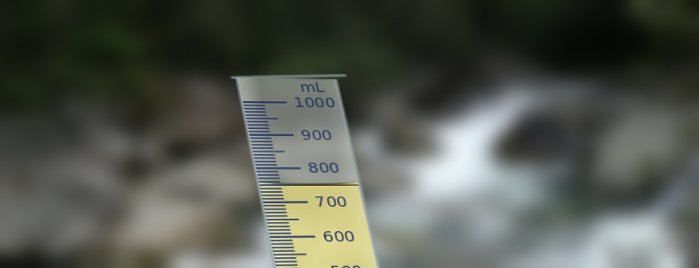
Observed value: 750; mL
